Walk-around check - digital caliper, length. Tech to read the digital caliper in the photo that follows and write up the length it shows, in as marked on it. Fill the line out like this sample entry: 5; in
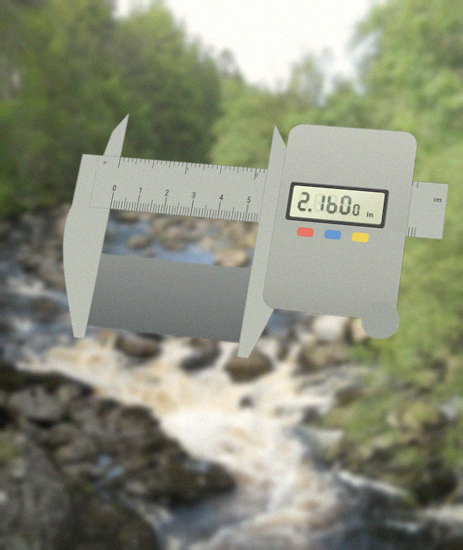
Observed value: 2.1600; in
